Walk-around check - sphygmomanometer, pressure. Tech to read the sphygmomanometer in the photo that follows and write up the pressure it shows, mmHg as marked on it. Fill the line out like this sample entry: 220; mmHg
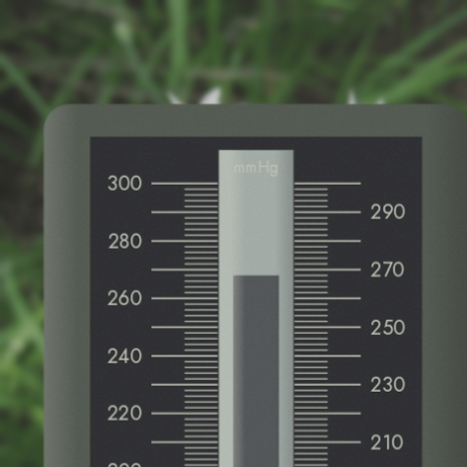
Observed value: 268; mmHg
